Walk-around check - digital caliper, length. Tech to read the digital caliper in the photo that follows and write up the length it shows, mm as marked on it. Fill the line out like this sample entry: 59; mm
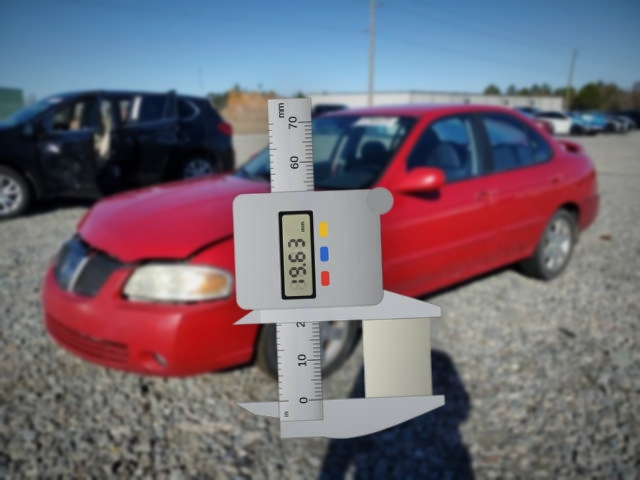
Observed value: 19.63; mm
